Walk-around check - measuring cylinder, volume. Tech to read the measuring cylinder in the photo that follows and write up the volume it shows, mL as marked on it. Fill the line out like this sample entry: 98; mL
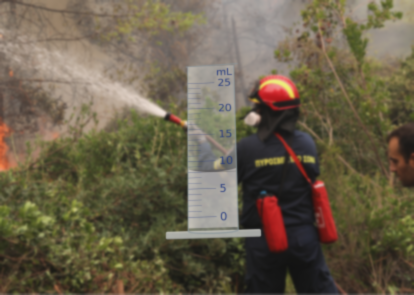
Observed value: 8; mL
